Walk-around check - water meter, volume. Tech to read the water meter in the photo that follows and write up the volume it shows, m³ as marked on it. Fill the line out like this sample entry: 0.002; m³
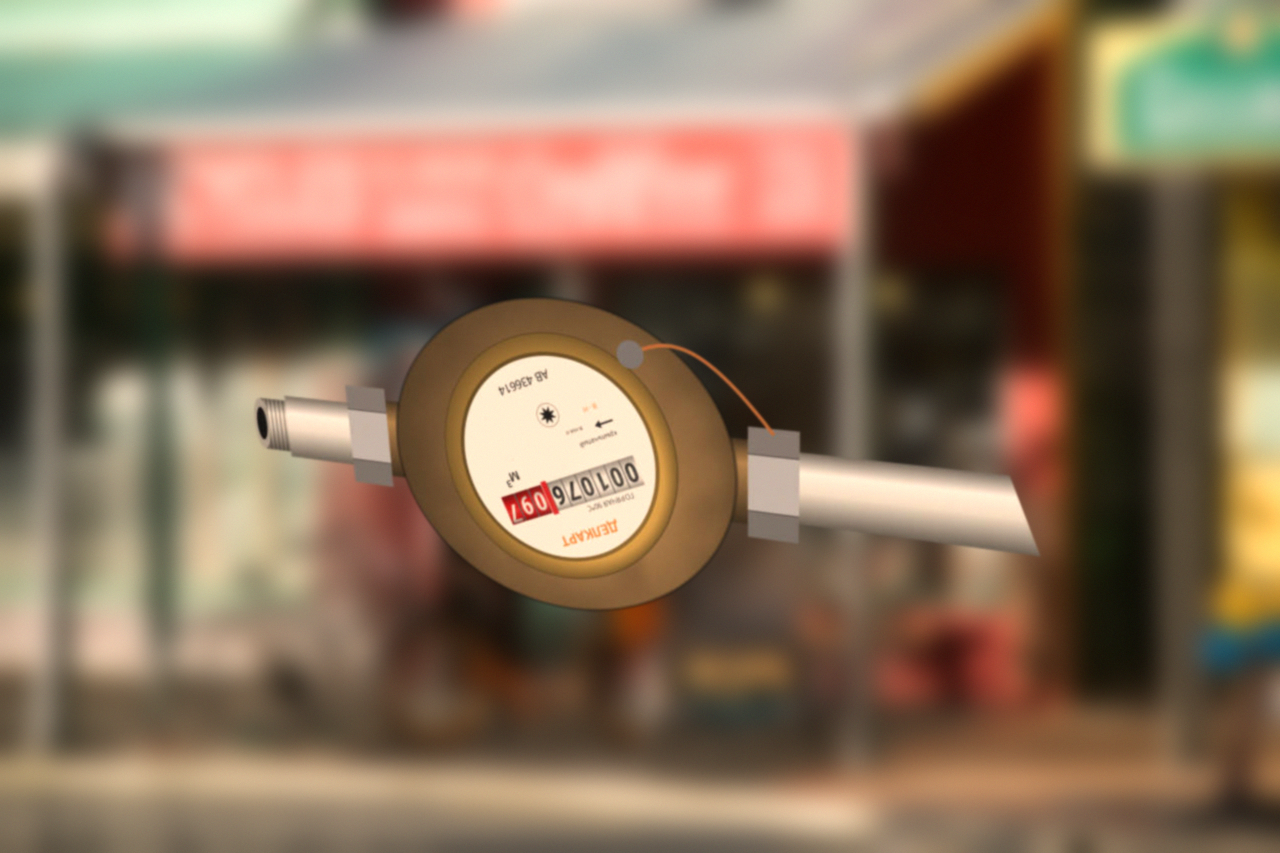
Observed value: 1076.097; m³
